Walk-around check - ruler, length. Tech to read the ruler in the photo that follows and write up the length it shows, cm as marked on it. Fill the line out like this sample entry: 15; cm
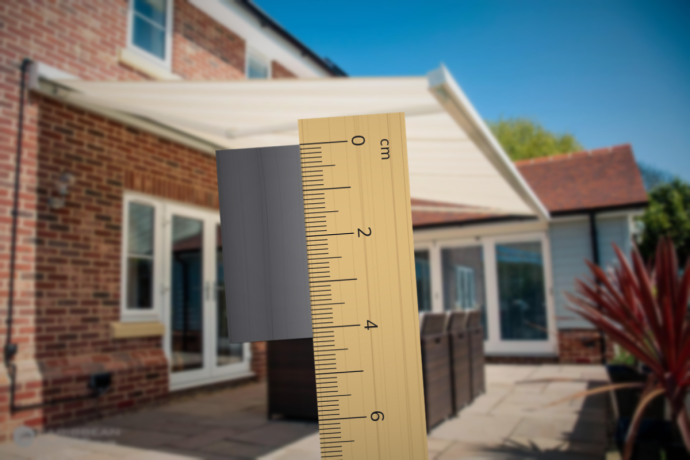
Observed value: 4.2; cm
